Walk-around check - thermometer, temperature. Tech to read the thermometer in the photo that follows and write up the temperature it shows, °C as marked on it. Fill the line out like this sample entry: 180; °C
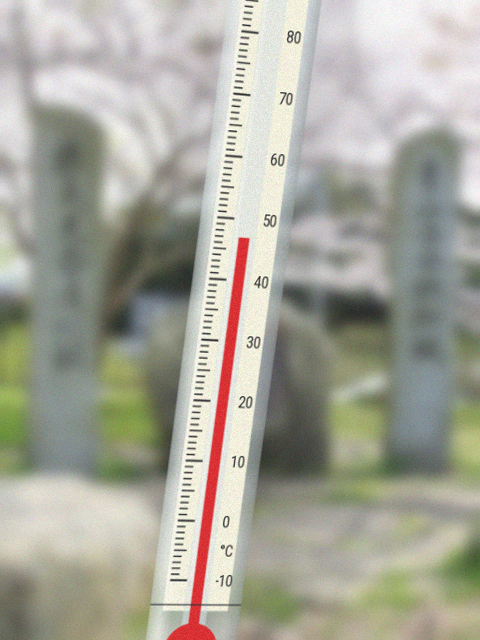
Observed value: 47; °C
